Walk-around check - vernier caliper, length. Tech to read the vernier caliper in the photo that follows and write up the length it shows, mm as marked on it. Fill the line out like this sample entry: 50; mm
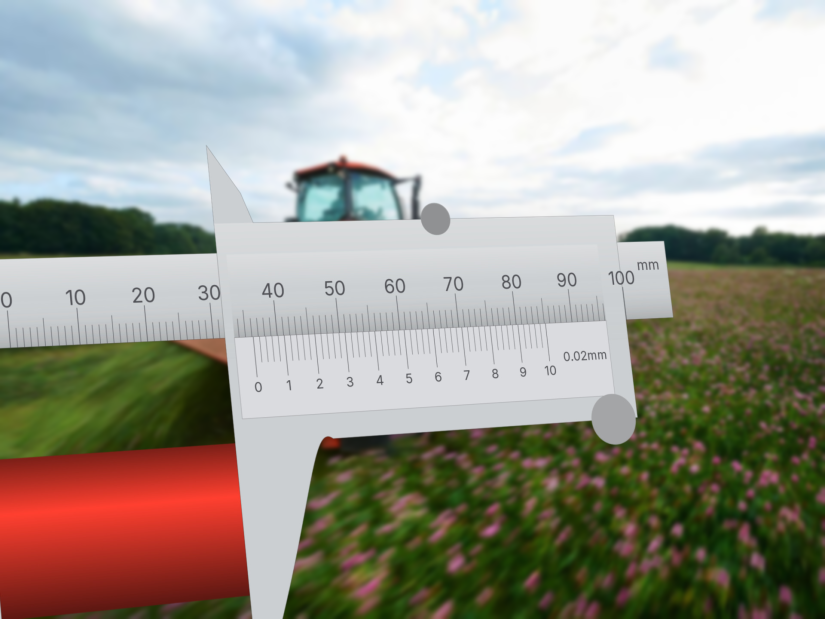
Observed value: 36.2; mm
